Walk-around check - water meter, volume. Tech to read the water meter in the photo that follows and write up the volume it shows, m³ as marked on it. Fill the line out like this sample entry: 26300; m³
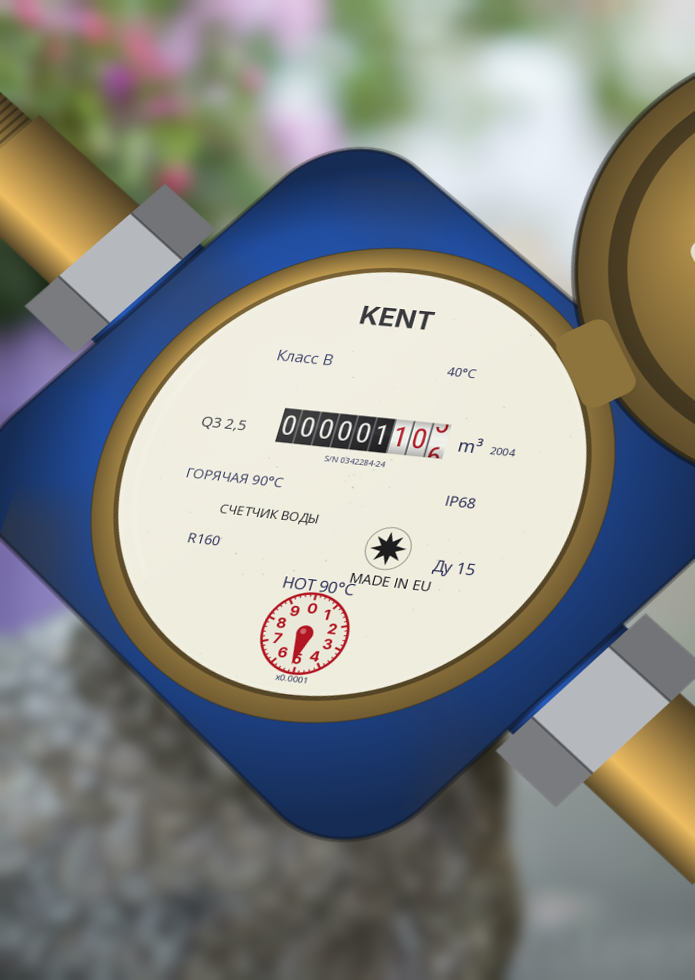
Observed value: 1.1055; m³
